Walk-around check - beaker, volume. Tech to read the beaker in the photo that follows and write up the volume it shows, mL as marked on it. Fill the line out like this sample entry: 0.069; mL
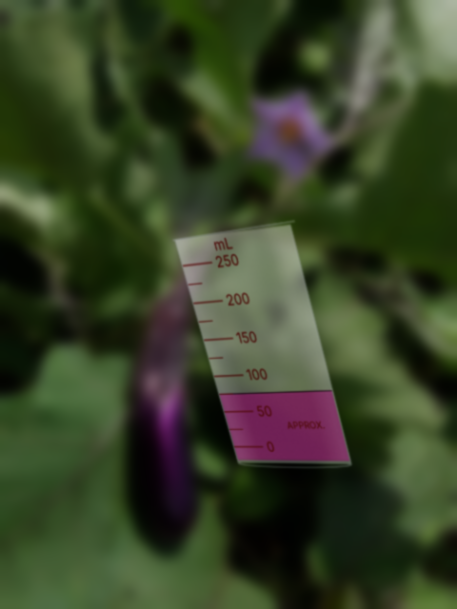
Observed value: 75; mL
